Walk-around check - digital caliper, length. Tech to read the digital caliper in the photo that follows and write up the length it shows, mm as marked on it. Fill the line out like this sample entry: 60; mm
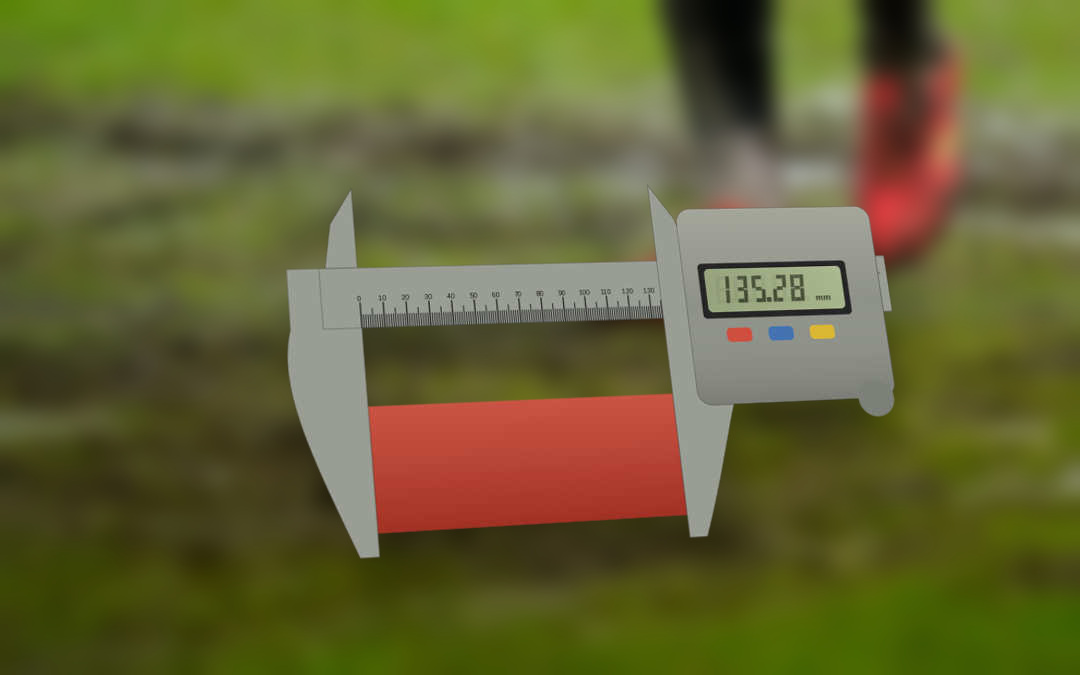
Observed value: 135.28; mm
